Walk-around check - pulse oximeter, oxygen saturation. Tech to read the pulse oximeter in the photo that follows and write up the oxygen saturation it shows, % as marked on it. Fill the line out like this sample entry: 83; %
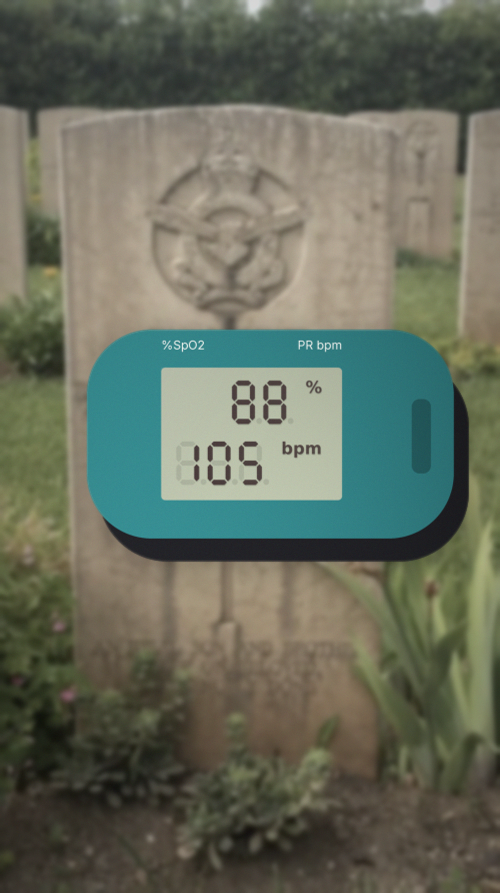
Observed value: 88; %
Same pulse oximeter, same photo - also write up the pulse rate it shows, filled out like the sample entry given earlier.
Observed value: 105; bpm
